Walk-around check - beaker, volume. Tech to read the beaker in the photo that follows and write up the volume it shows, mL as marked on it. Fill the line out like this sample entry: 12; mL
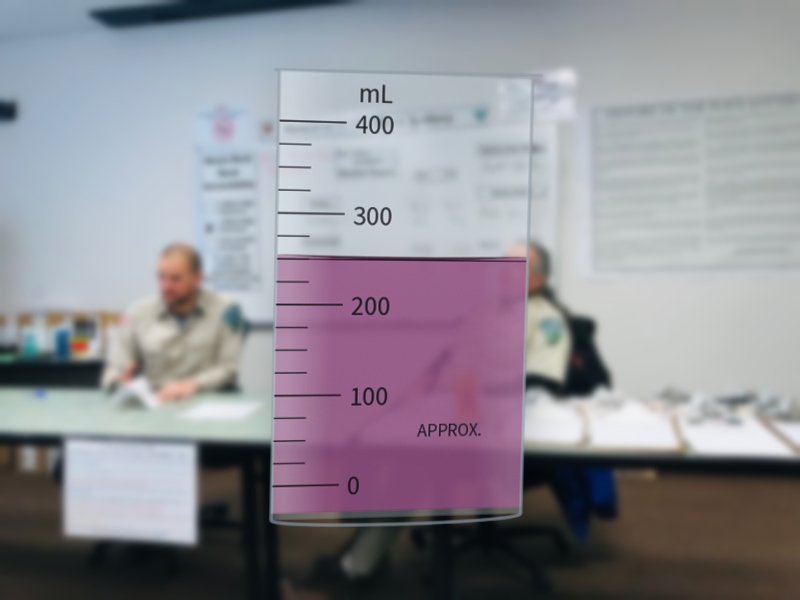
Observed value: 250; mL
